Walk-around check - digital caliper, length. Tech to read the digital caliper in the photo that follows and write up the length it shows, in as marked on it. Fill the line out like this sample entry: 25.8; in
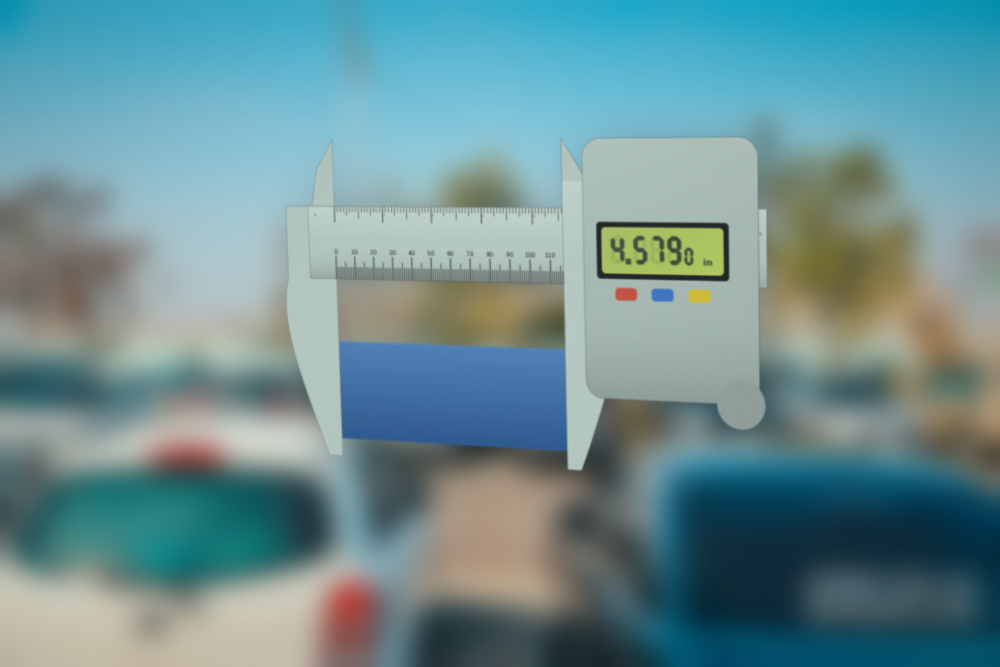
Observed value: 4.5790; in
